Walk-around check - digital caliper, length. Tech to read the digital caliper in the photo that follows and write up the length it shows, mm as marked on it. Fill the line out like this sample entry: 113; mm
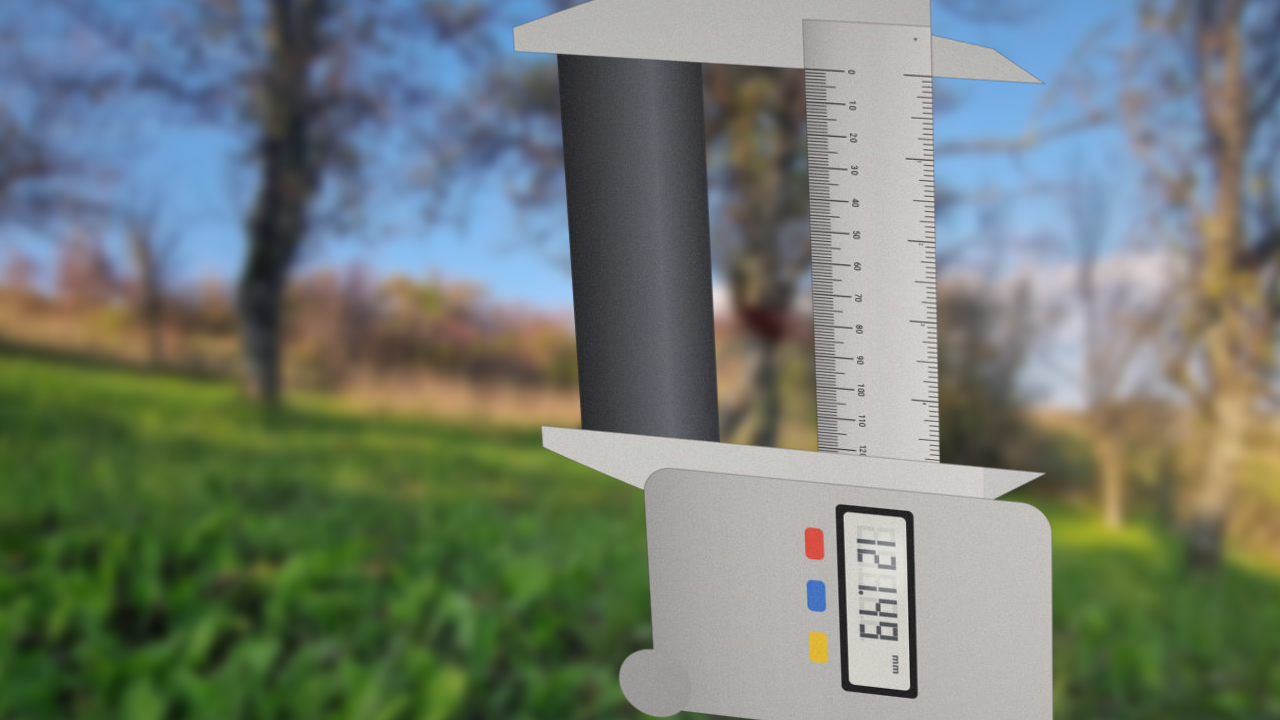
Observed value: 121.49; mm
